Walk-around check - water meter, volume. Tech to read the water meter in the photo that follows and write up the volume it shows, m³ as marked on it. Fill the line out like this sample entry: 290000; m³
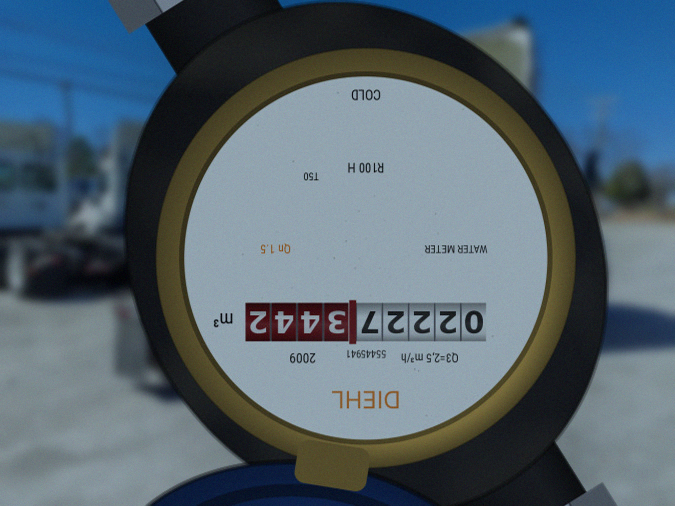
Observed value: 2227.3442; m³
